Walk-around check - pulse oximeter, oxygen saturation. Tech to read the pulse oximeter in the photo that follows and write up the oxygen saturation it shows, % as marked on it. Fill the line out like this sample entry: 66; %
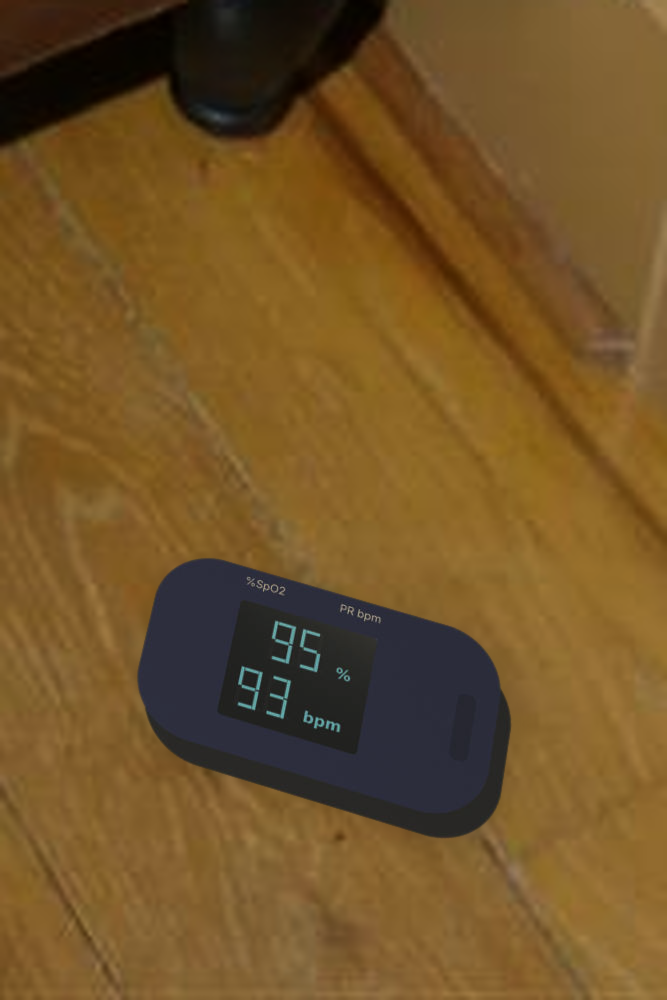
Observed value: 95; %
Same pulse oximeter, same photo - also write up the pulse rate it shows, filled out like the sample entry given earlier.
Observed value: 93; bpm
